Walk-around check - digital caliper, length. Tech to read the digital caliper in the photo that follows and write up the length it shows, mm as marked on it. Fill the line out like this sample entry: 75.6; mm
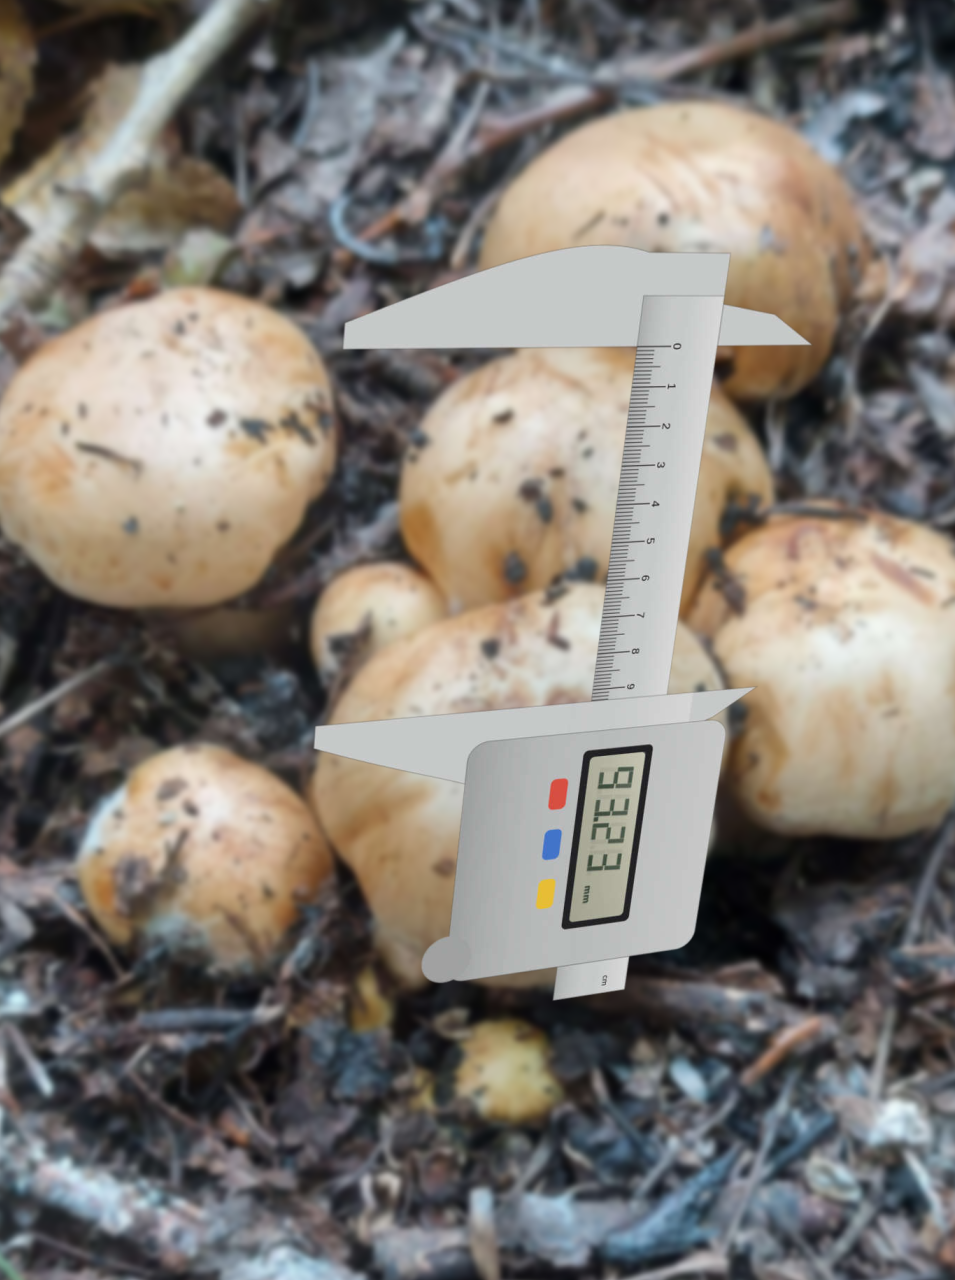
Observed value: 93.23; mm
